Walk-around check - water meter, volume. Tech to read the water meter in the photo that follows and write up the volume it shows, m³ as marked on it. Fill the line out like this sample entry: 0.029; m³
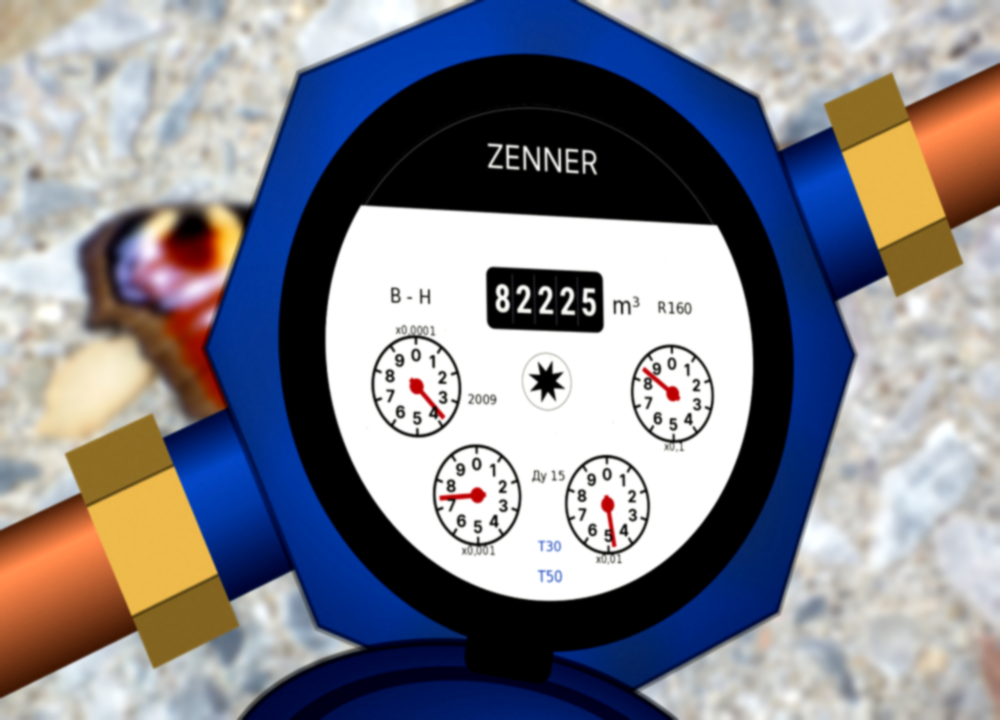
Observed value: 82225.8473; m³
